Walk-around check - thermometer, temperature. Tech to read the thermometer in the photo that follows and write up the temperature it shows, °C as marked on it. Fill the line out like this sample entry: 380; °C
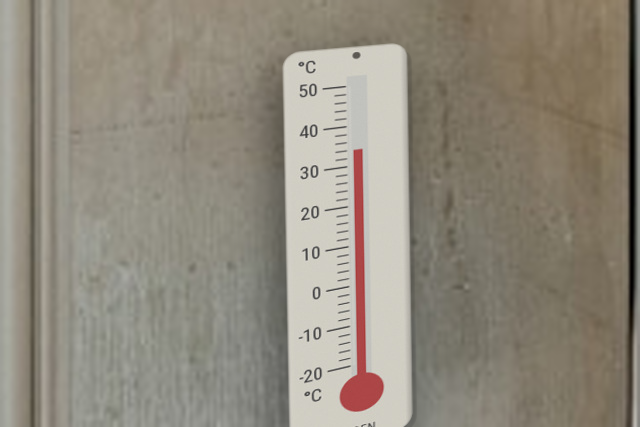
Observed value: 34; °C
